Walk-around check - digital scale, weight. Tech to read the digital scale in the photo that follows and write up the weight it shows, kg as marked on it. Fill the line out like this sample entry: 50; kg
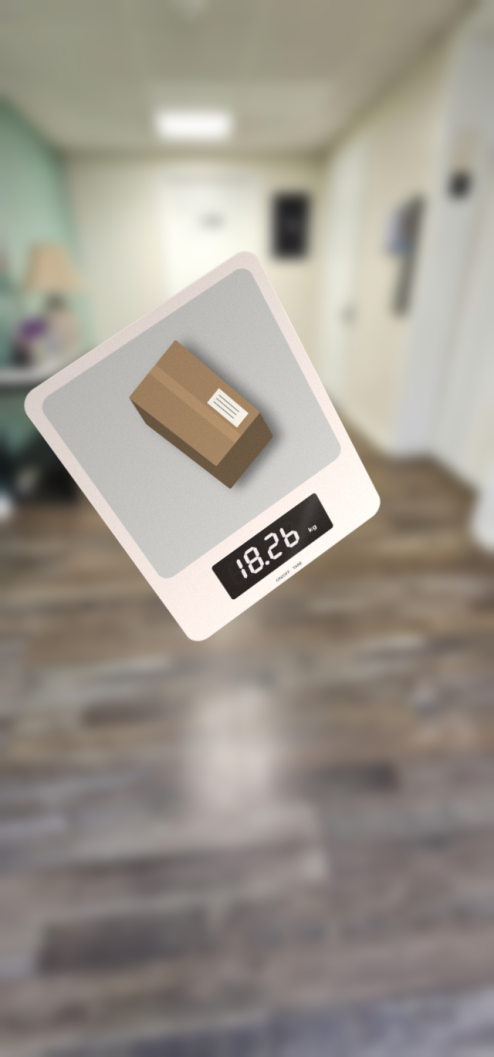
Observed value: 18.26; kg
